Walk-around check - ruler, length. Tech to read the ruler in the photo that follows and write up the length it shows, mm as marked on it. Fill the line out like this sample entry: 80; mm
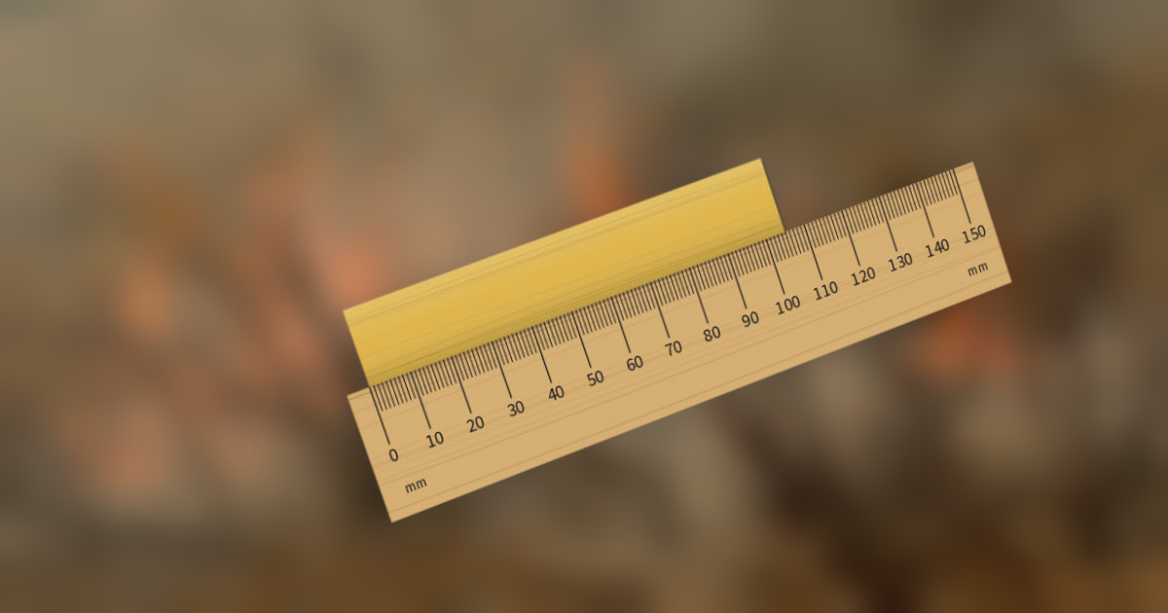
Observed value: 105; mm
